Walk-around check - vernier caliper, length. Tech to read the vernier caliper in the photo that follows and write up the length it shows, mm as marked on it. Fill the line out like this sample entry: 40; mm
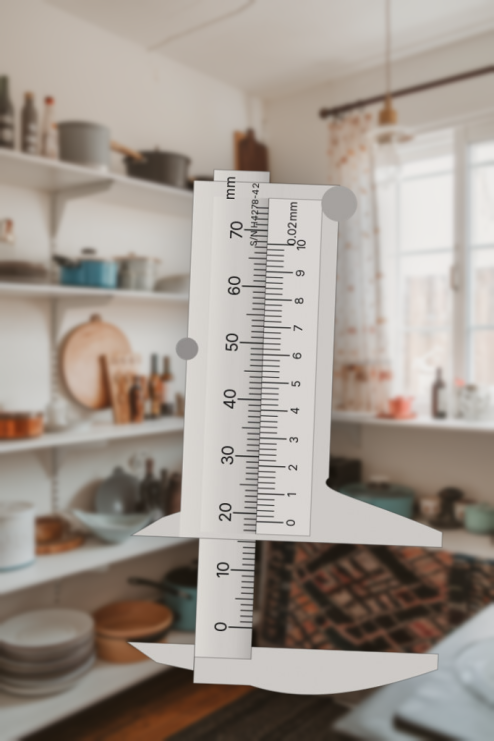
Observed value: 18.6; mm
